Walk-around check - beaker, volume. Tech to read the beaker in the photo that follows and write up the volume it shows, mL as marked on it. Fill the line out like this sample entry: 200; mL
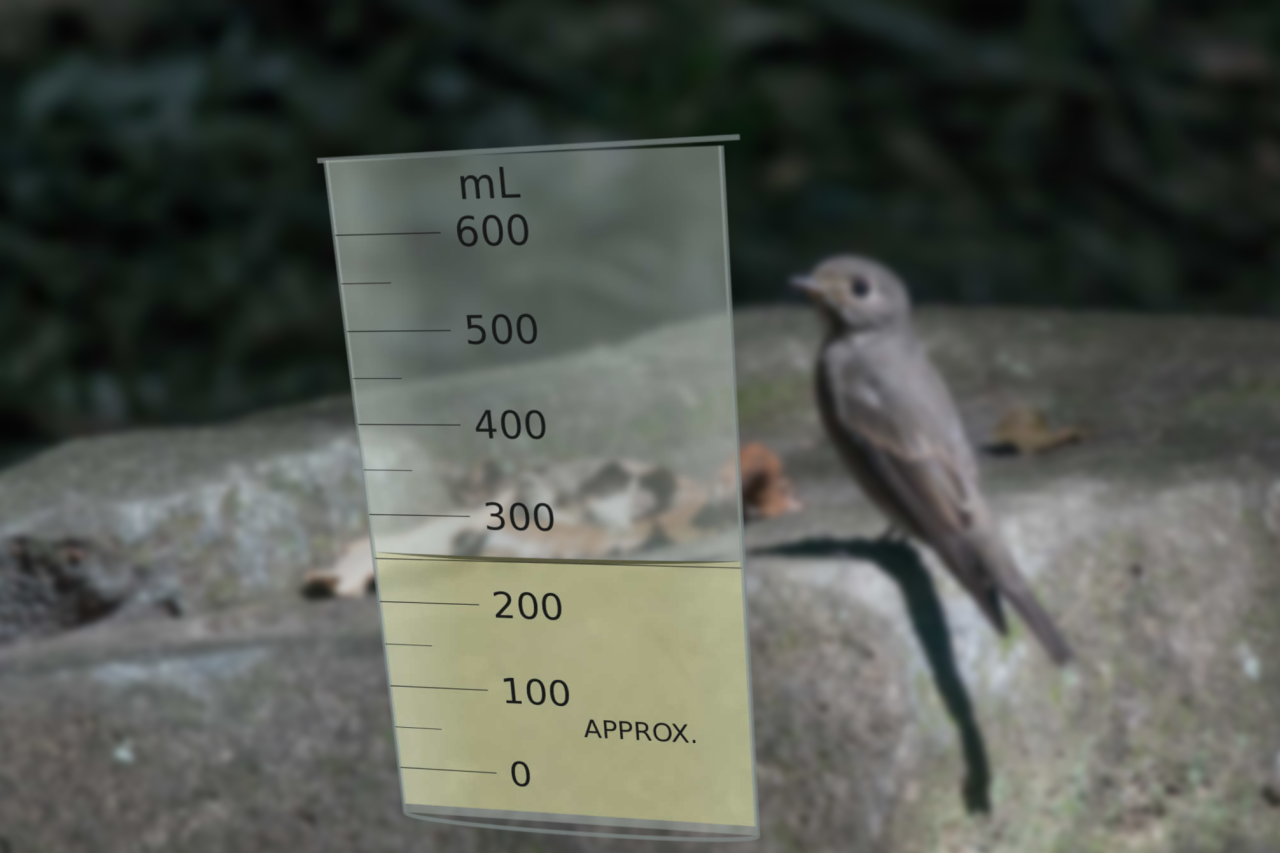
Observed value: 250; mL
